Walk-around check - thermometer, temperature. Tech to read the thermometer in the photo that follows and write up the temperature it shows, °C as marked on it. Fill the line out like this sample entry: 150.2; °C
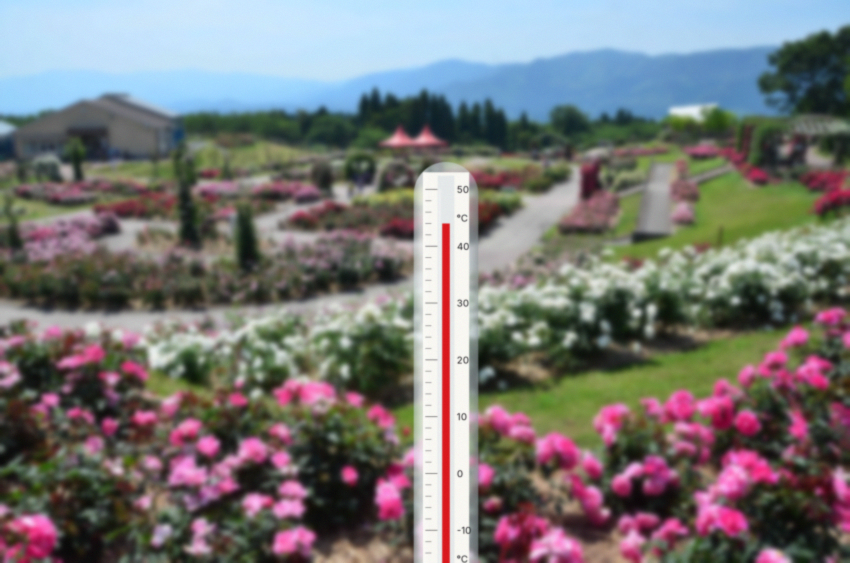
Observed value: 44; °C
